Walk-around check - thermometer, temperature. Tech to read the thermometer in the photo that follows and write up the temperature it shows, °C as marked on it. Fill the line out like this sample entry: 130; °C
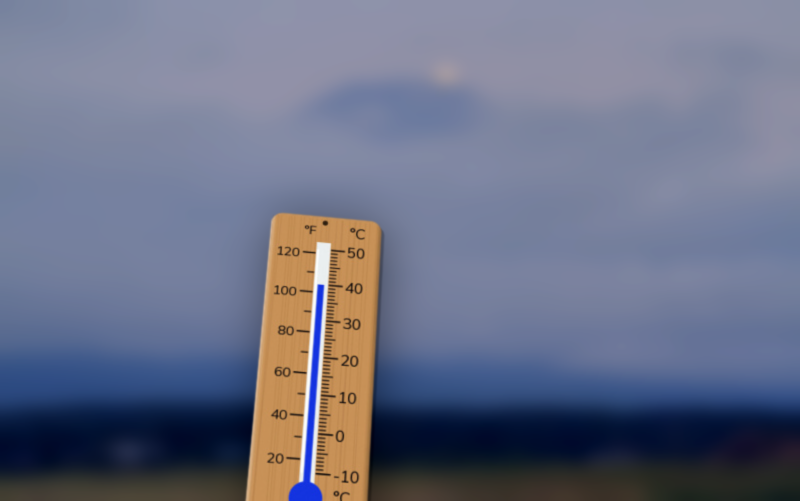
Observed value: 40; °C
